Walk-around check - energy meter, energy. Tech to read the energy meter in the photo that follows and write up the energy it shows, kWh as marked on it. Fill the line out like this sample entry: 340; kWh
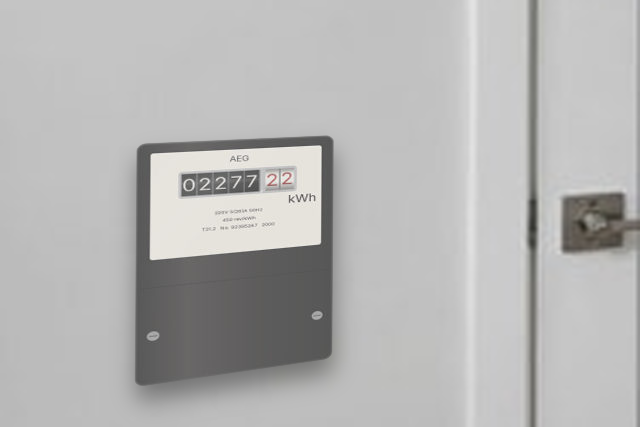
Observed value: 2277.22; kWh
